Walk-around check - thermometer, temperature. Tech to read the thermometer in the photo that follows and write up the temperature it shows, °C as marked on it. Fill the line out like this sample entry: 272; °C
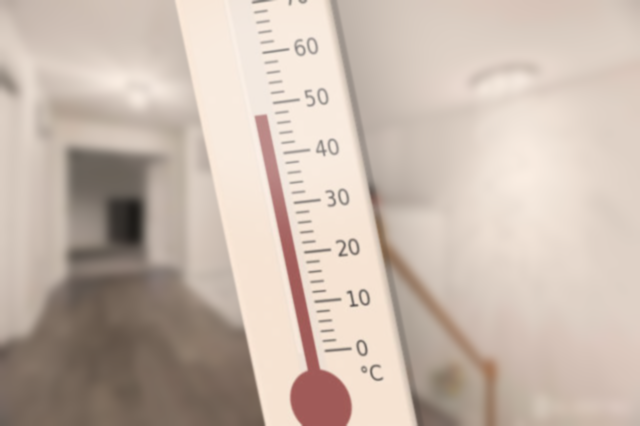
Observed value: 48; °C
